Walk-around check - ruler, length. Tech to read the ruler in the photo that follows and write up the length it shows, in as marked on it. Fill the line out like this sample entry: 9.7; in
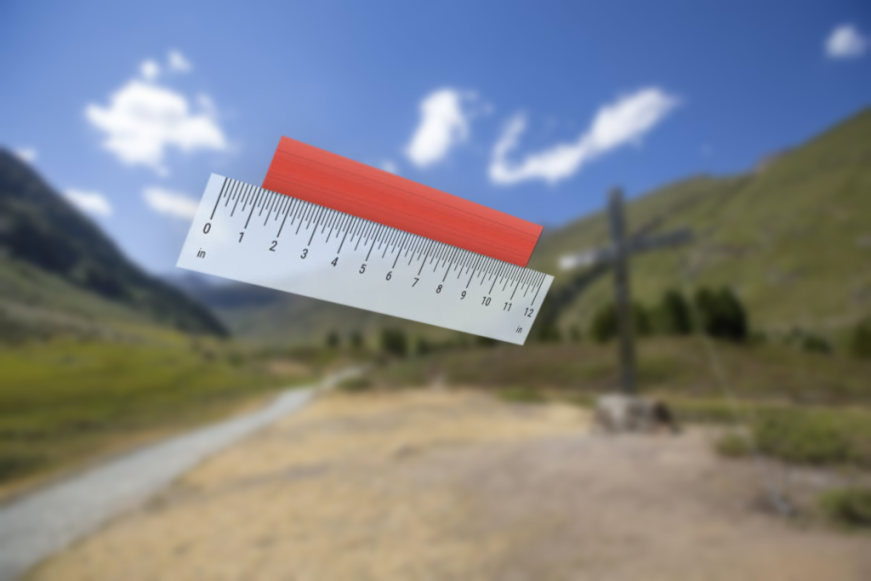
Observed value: 10; in
